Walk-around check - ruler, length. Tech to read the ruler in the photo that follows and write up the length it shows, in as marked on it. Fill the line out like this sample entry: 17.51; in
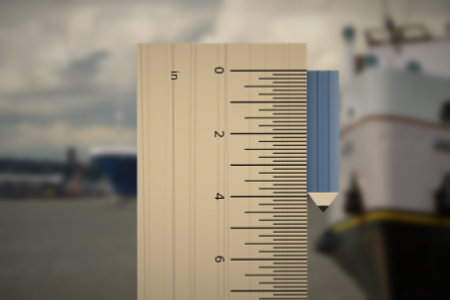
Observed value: 4.5; in
